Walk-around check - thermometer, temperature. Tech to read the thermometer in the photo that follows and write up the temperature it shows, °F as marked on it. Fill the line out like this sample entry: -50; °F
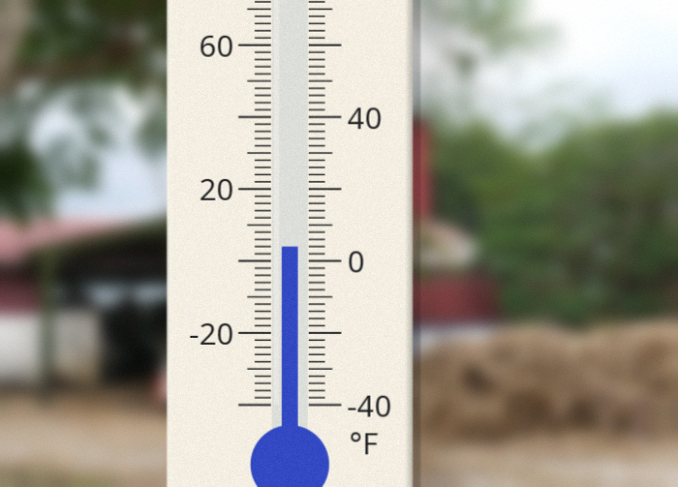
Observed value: 4; °F
